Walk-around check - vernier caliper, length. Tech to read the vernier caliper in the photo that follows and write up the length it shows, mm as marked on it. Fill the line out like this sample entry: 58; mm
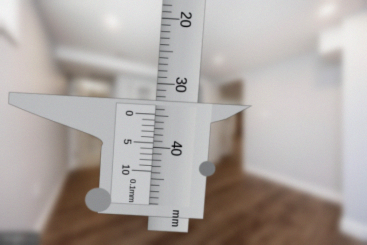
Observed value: 34.8; mm
